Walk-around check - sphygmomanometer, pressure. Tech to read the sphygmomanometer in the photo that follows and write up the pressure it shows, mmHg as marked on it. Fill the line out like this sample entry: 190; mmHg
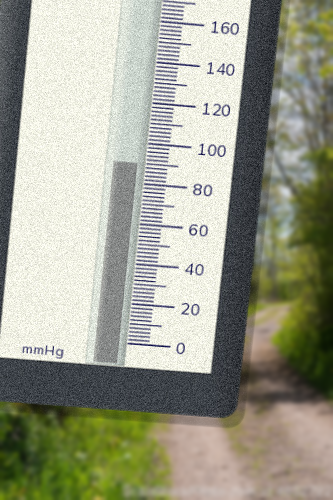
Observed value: 90; mmHg
